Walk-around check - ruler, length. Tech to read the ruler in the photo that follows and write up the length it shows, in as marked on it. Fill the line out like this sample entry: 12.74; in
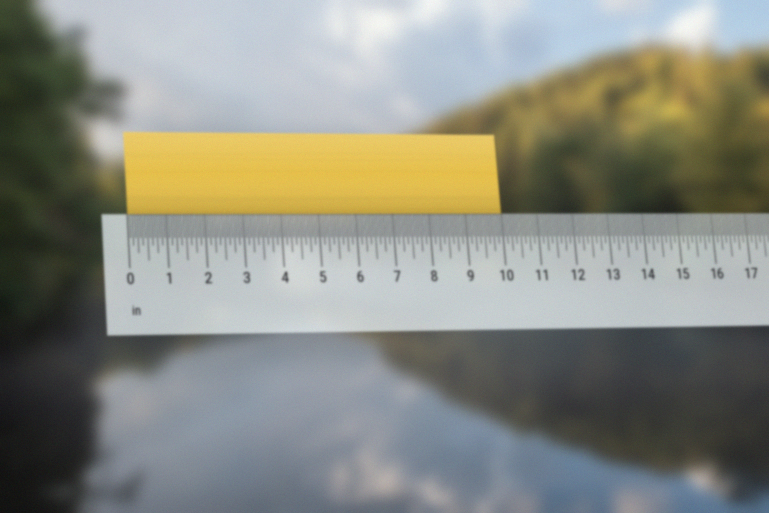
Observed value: 10; in
